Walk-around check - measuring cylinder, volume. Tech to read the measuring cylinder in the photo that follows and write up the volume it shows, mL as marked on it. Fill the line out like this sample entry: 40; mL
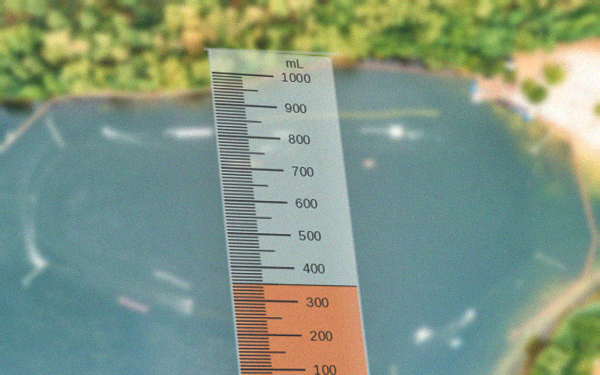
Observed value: 350; mL
